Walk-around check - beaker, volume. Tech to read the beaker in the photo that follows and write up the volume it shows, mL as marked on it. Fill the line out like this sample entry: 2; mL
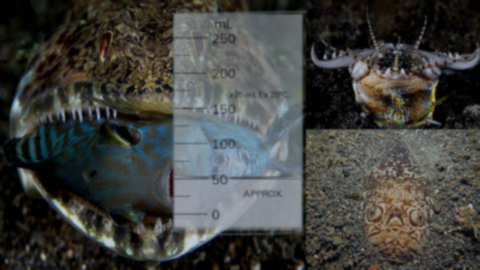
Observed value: 50; mL
